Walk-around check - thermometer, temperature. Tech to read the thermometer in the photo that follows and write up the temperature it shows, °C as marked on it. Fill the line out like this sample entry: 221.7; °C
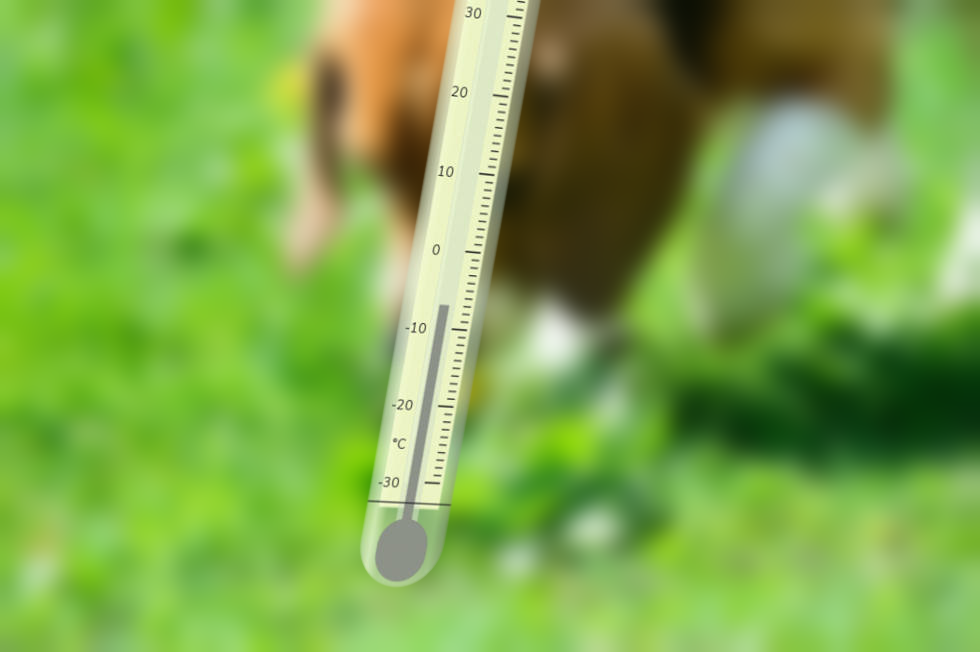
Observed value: -7; °C
